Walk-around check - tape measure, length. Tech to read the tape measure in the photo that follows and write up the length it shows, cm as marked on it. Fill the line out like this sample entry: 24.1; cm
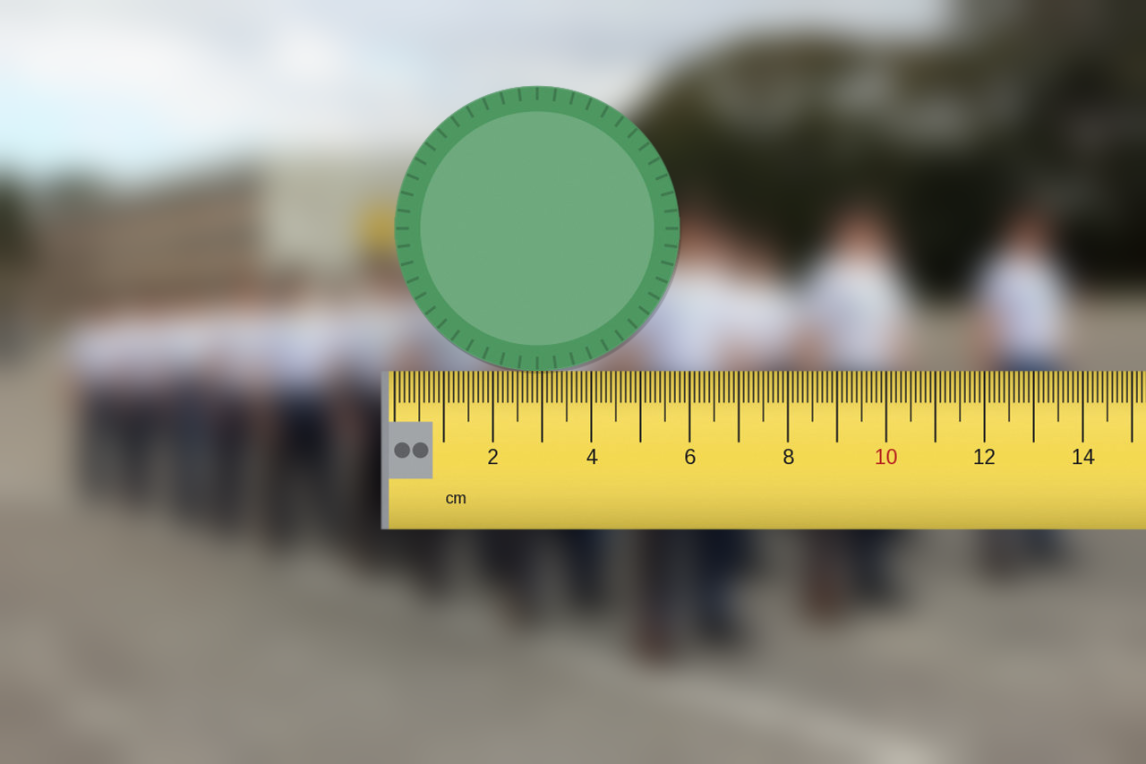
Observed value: 5.8; cm
